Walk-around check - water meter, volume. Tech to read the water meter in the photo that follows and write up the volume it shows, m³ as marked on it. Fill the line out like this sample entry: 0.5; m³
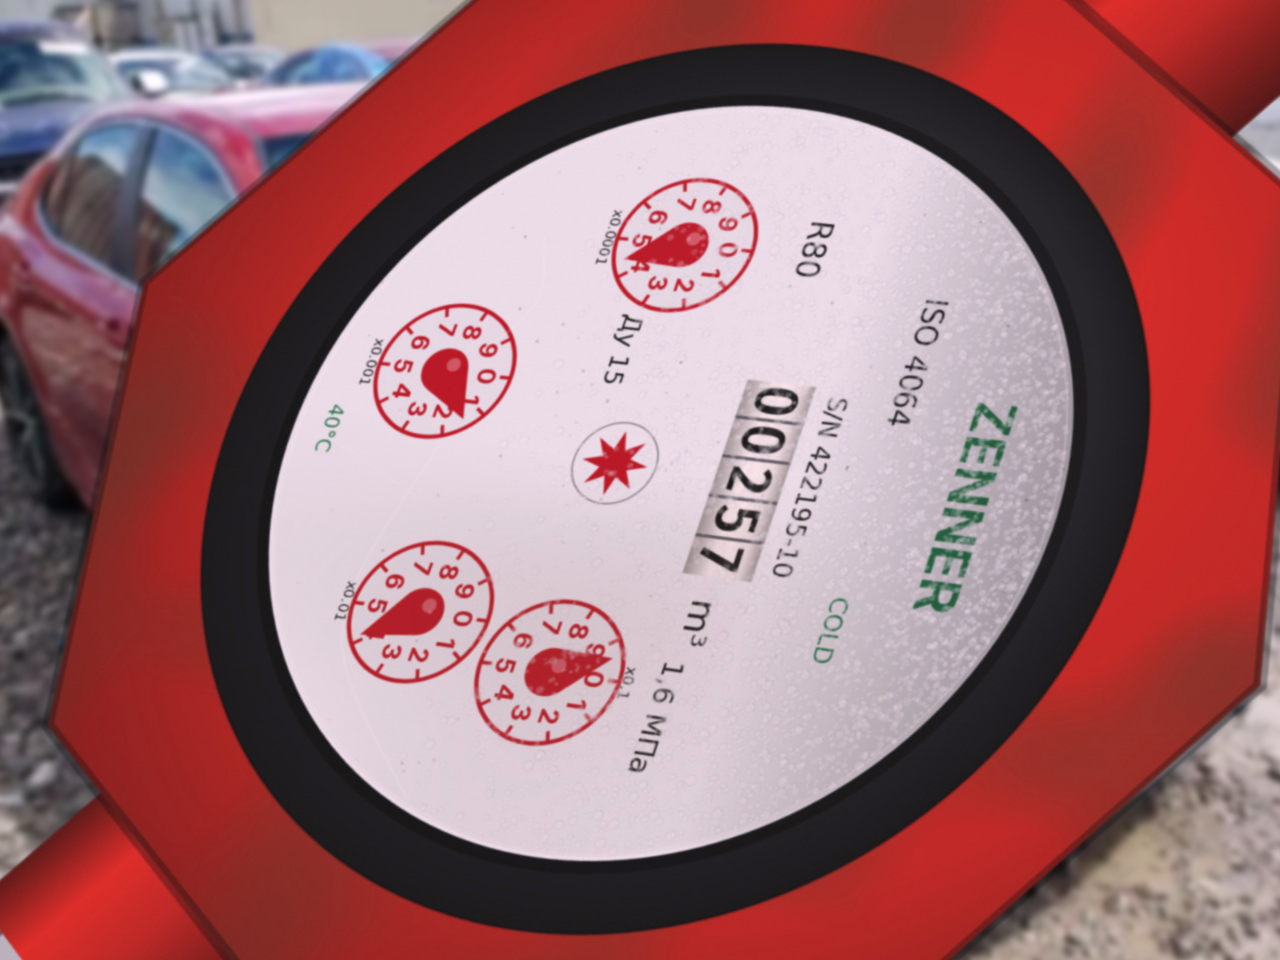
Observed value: 256.9414; m³
